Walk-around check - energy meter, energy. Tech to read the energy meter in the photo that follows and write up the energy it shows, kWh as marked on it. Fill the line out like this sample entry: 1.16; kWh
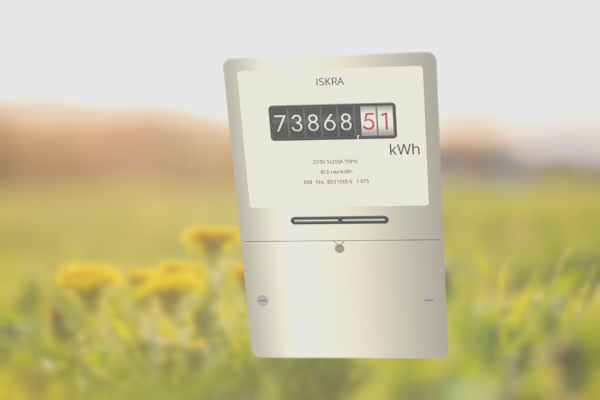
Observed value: 73868.51; kWh
